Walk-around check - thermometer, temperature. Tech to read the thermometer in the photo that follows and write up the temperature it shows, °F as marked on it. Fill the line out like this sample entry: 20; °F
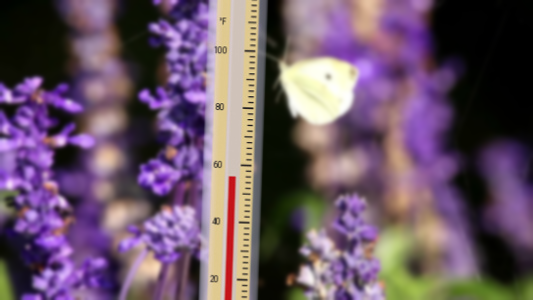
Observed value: 56; °F
